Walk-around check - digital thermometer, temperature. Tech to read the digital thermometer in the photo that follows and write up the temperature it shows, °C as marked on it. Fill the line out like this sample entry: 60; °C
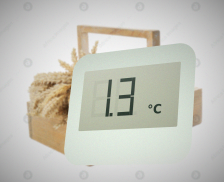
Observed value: 1.3; °C
